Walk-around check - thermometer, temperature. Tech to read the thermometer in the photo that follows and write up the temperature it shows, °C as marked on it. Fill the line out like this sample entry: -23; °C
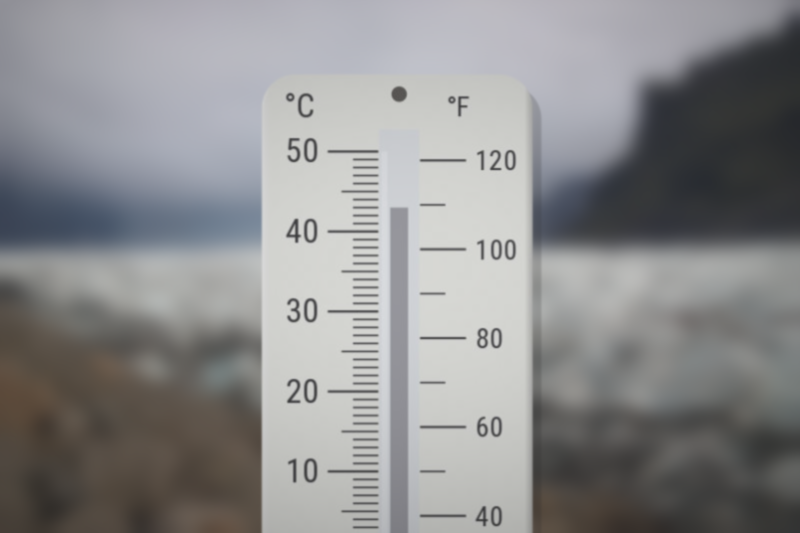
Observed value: 43; °C
